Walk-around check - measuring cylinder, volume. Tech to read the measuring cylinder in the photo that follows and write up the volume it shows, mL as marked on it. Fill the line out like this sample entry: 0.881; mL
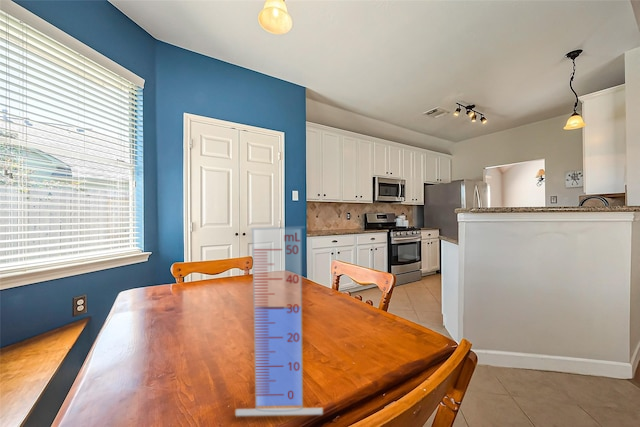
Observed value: 30; mL
